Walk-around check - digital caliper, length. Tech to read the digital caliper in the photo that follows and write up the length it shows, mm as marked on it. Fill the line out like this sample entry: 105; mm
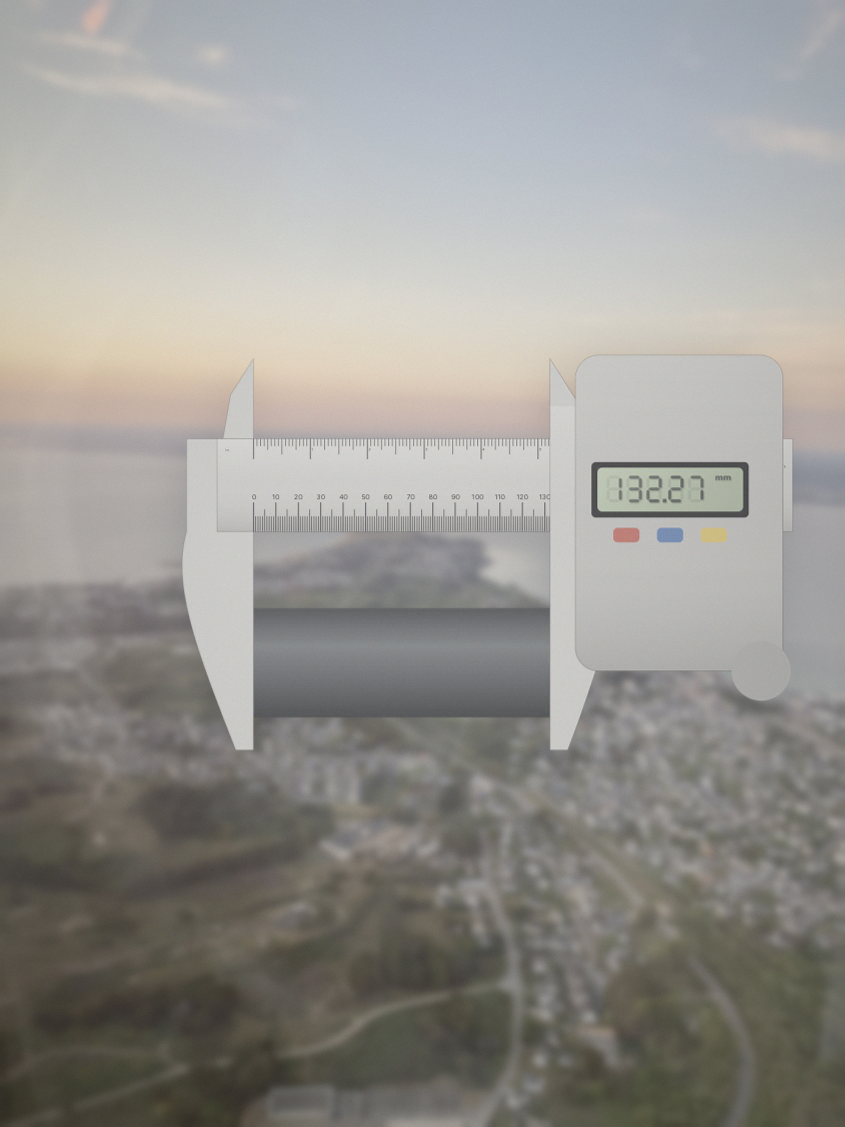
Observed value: 132.27; mm
